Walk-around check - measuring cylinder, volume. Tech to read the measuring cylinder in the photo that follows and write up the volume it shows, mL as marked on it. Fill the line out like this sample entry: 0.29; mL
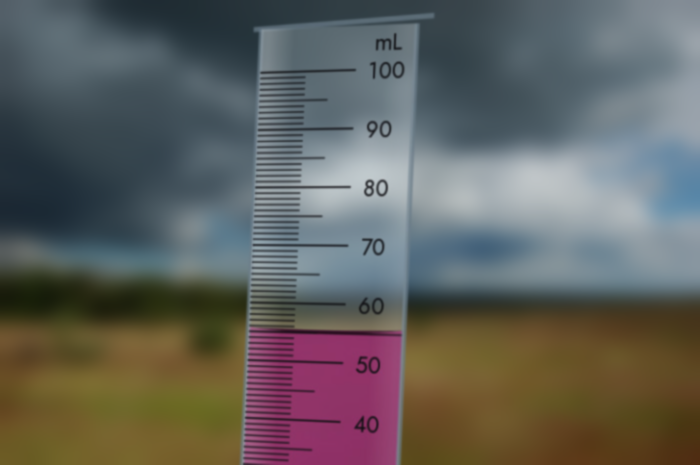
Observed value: 55; mL
